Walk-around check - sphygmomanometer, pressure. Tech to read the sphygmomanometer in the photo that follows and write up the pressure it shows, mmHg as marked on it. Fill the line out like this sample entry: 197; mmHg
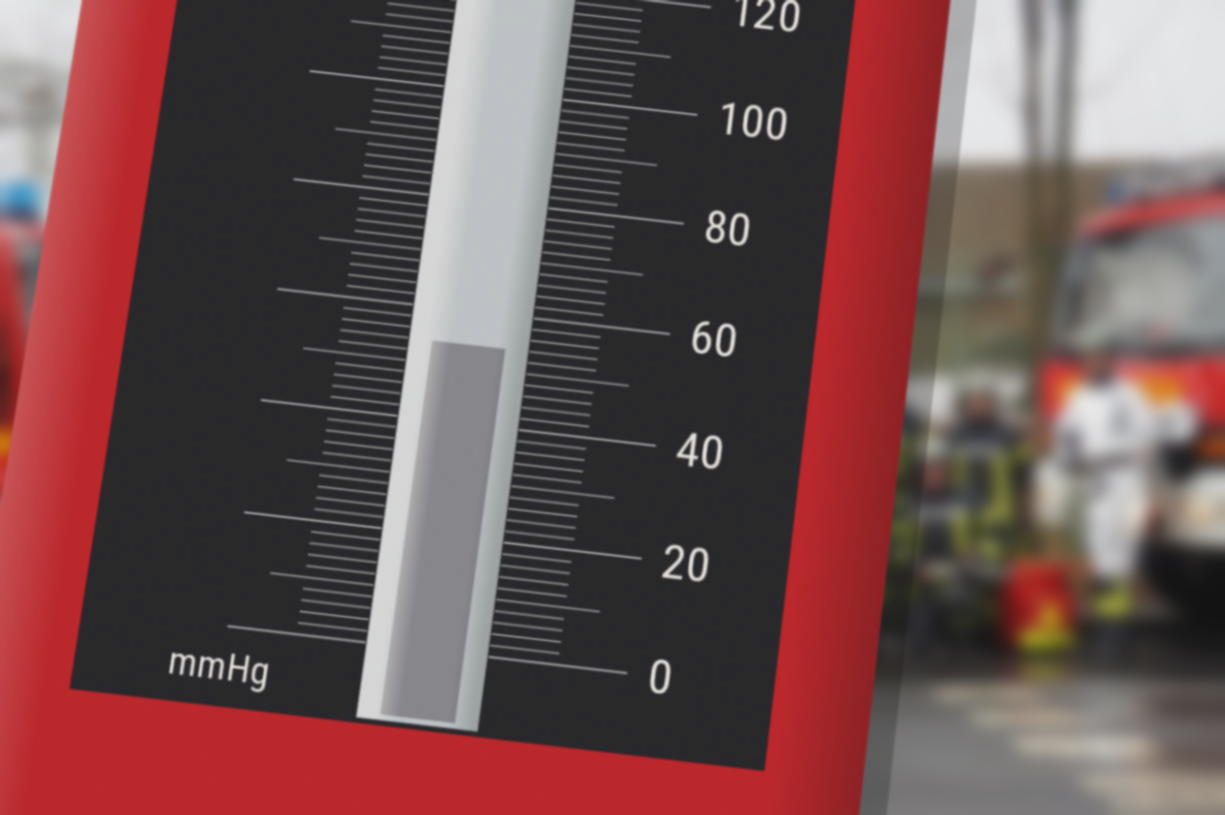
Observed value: 54; mmHg
